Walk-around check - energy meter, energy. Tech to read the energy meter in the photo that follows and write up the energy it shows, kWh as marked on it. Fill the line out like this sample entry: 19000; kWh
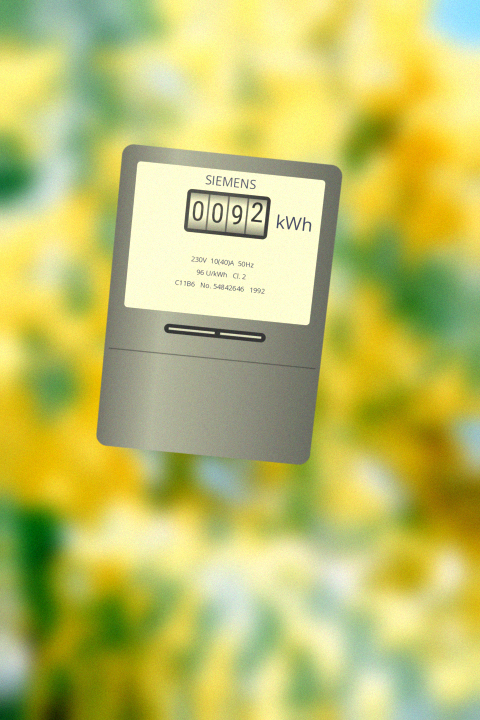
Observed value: 92; kWh
